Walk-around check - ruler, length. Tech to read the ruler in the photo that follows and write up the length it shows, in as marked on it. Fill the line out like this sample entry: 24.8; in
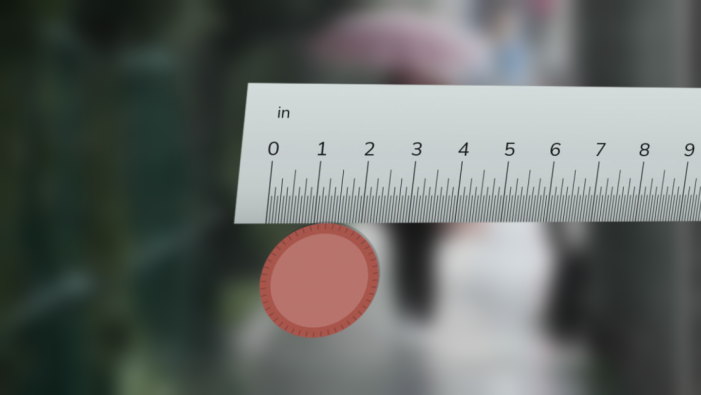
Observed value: 2.5; in
